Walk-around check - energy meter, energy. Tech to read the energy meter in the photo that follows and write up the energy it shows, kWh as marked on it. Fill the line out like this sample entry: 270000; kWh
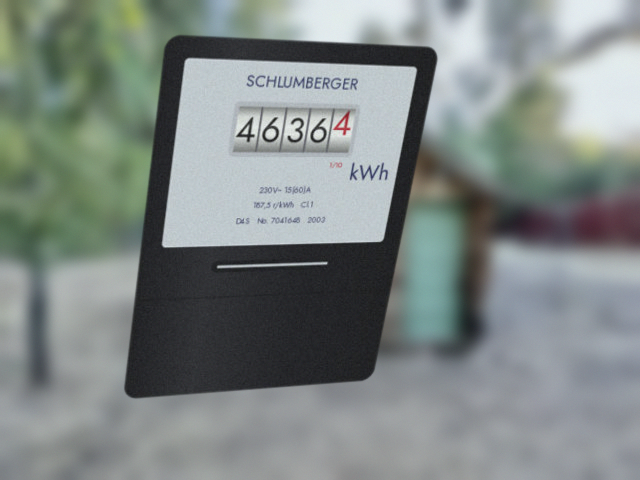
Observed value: 4636.4; kWh
